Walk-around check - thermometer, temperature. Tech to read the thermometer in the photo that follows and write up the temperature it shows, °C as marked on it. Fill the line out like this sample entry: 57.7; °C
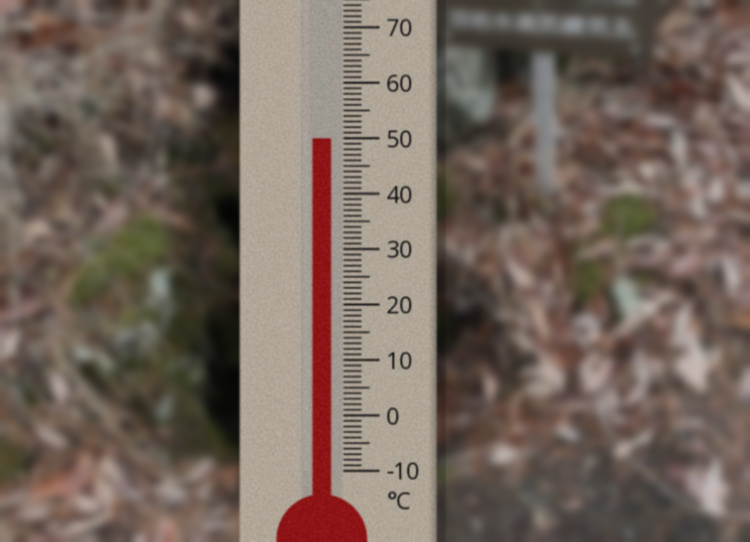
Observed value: 50; °C
